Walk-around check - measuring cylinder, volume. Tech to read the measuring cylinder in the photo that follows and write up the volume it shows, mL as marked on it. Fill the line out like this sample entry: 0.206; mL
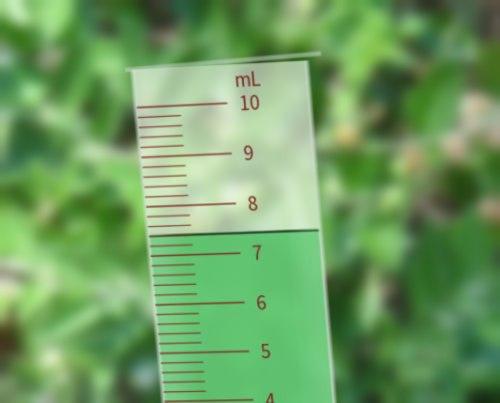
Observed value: 7.4; mL
